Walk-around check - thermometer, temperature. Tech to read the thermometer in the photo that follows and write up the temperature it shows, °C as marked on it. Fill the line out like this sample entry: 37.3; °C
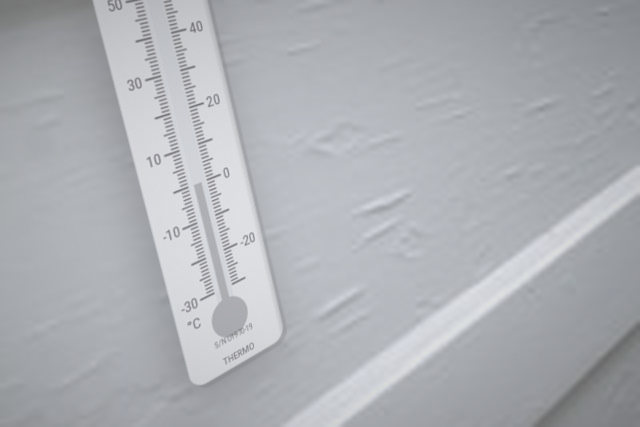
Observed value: 0; °C
